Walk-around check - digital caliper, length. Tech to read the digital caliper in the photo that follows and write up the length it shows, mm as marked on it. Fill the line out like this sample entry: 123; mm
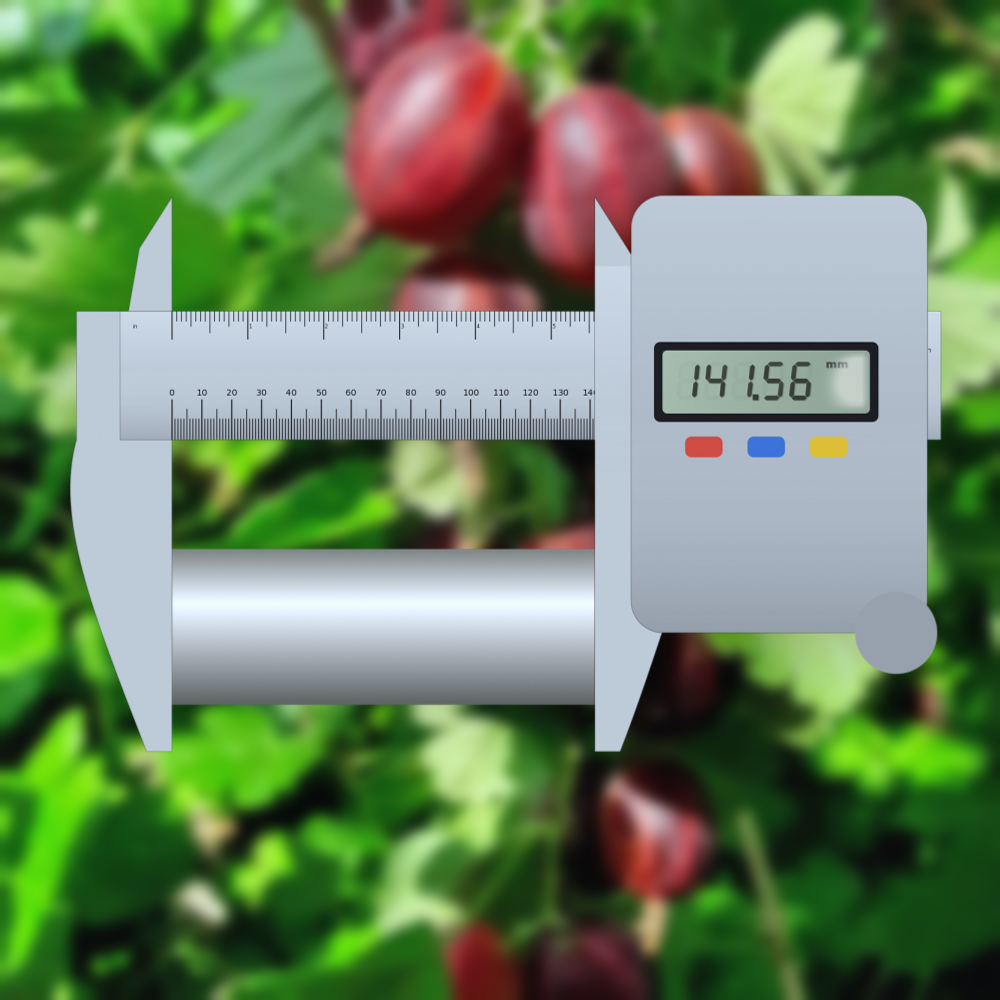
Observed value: 141.56; mm
